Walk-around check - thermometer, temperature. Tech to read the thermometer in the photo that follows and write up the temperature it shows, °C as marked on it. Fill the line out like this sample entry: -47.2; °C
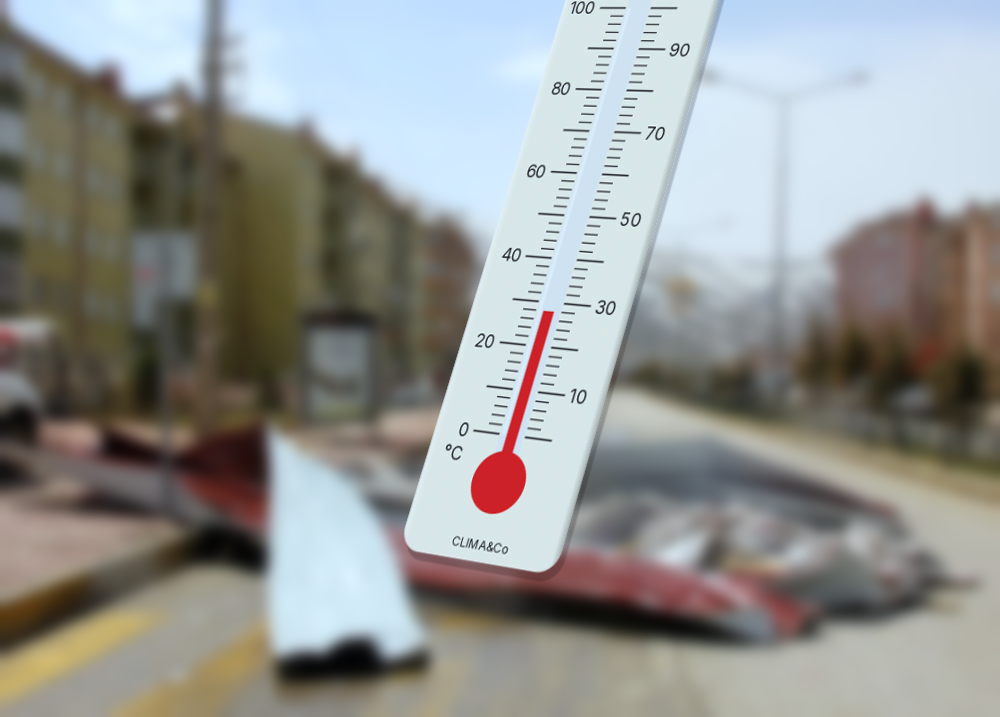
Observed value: 28; °C
